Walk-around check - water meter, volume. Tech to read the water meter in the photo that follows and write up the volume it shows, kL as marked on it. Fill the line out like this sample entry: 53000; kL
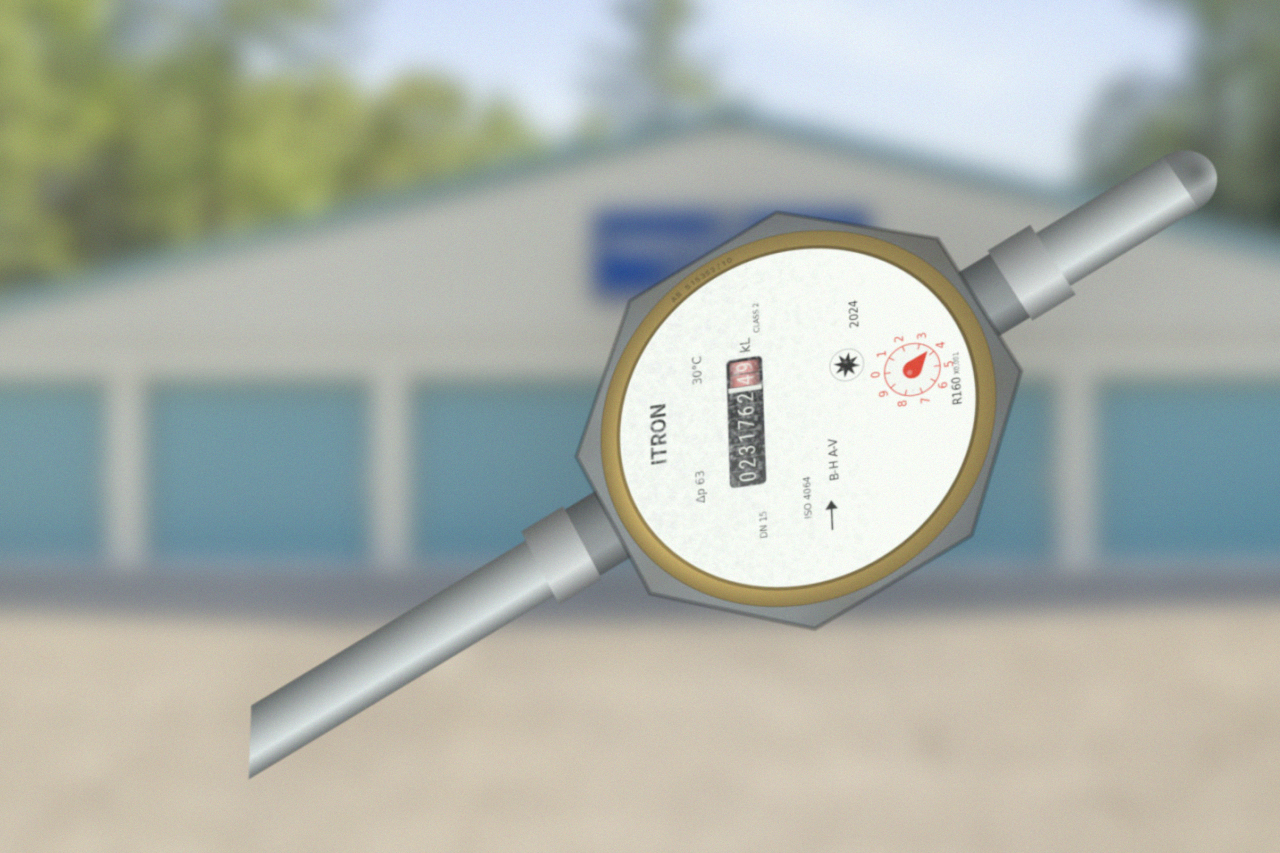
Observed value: 231762.493; kL
